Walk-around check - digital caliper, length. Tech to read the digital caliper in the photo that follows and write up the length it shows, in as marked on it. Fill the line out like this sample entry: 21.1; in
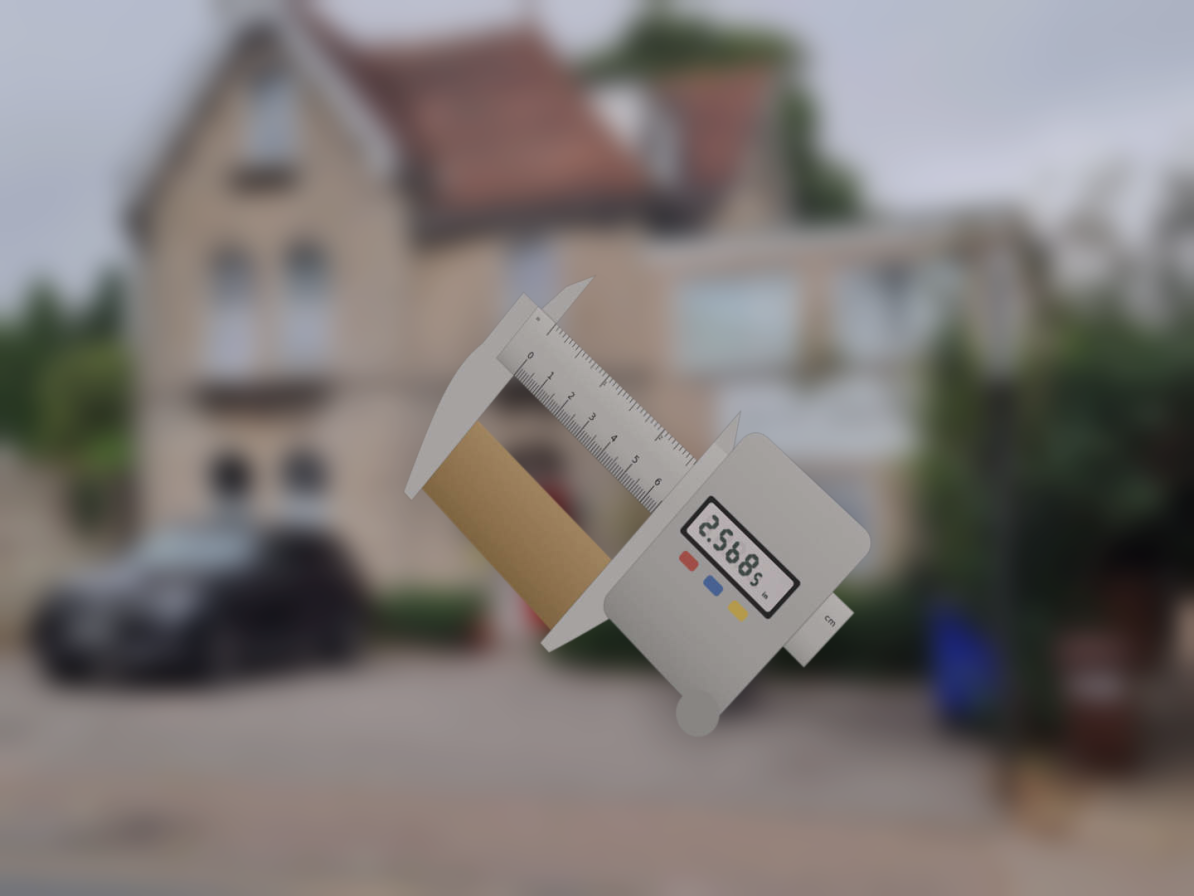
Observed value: 2.5685; in
